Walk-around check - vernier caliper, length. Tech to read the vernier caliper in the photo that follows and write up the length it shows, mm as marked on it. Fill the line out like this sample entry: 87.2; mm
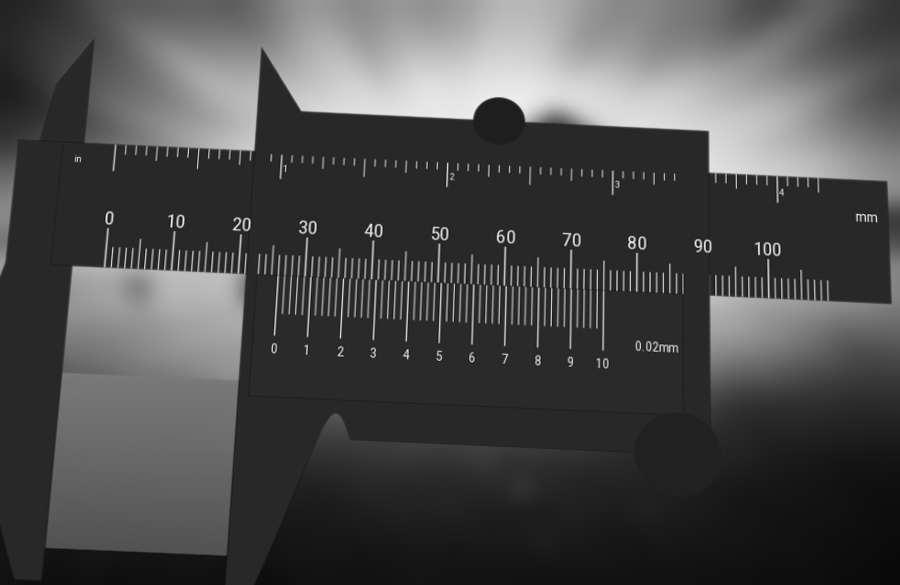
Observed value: 26.0; mm
